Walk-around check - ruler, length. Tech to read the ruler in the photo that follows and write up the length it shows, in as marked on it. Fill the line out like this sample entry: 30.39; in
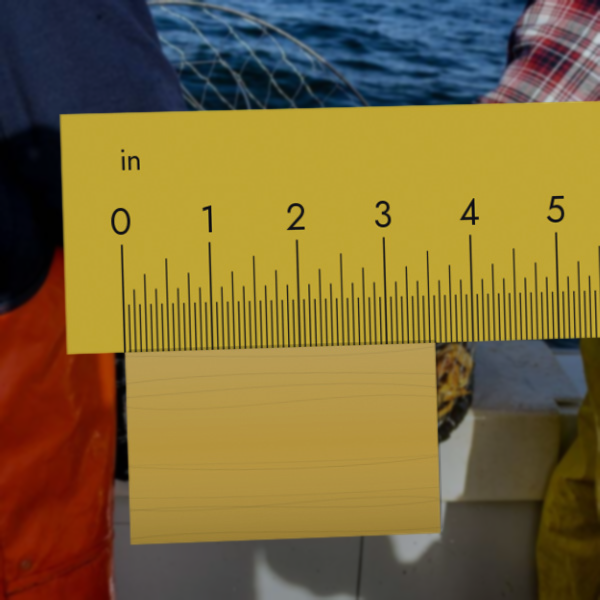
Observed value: 3.5625; in
